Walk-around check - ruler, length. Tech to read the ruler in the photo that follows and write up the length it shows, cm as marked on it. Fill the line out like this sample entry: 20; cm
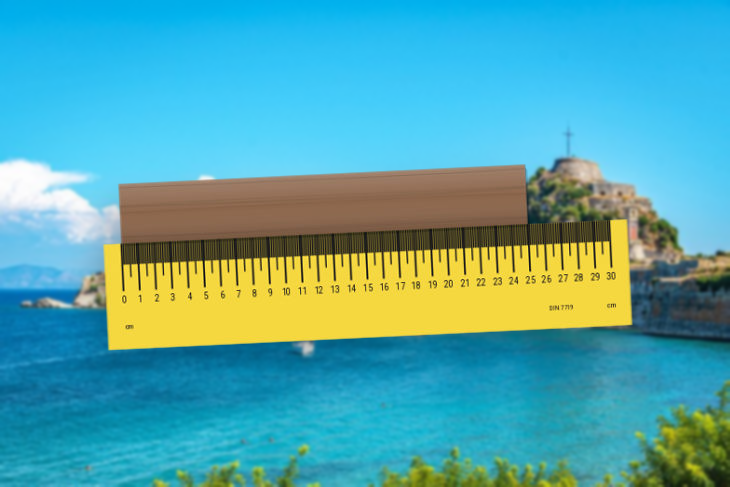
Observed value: 25; cm
